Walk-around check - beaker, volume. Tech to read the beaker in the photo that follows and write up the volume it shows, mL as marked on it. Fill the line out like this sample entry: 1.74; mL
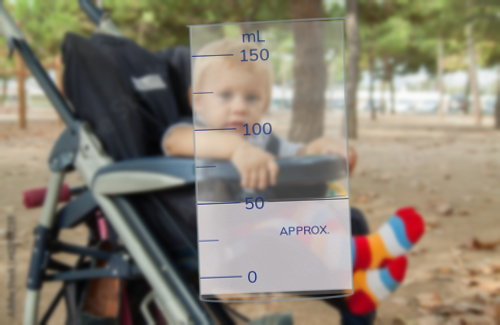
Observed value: 50; mL
